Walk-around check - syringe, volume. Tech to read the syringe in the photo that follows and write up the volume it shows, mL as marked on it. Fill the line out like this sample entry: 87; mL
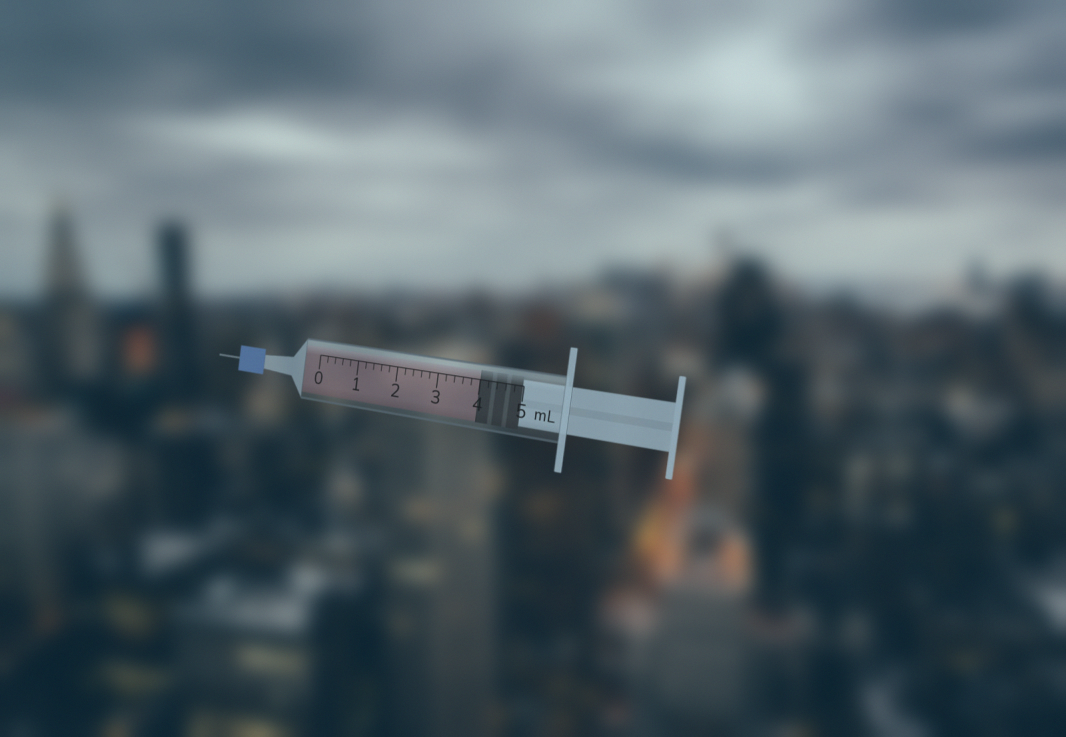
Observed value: 4; mL
